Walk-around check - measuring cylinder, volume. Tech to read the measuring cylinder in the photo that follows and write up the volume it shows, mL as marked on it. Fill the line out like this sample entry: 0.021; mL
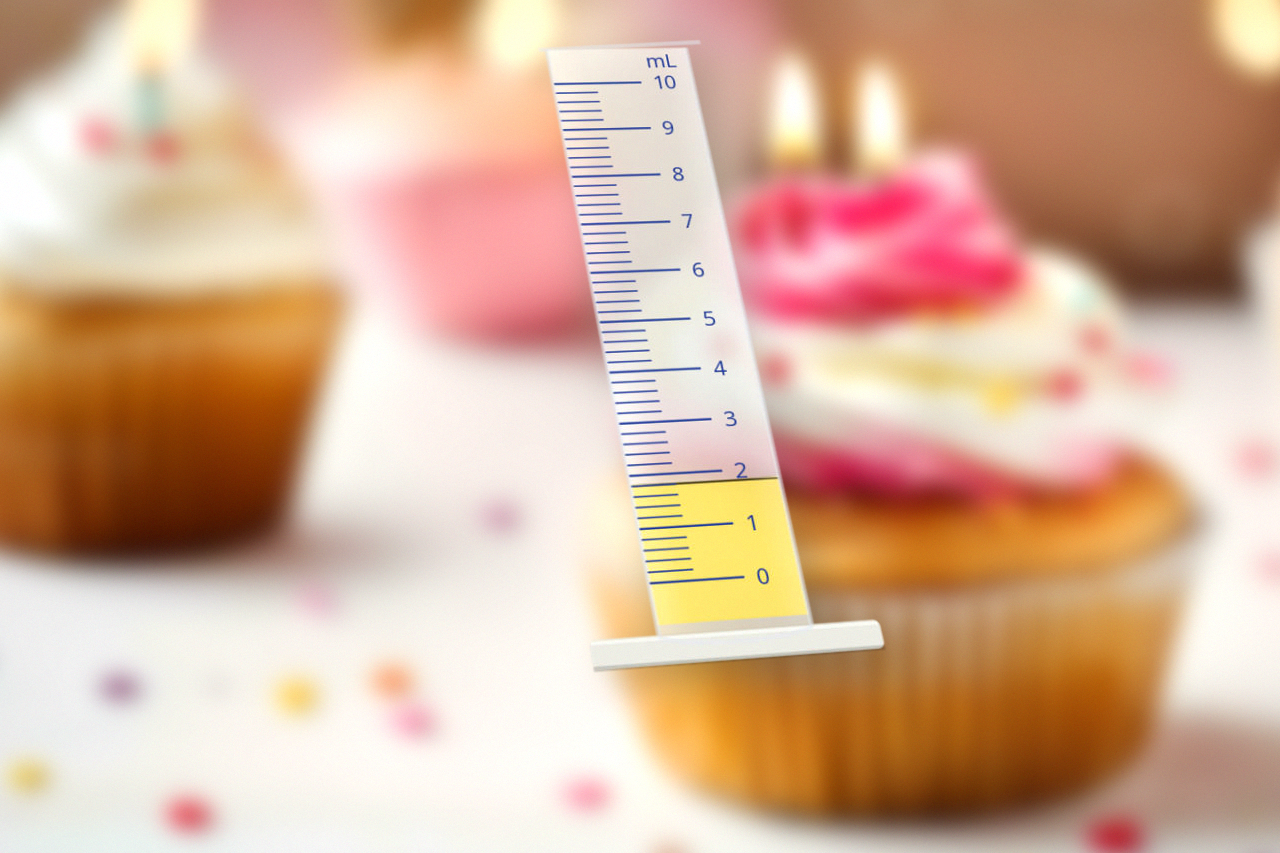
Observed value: 1.8; mL
